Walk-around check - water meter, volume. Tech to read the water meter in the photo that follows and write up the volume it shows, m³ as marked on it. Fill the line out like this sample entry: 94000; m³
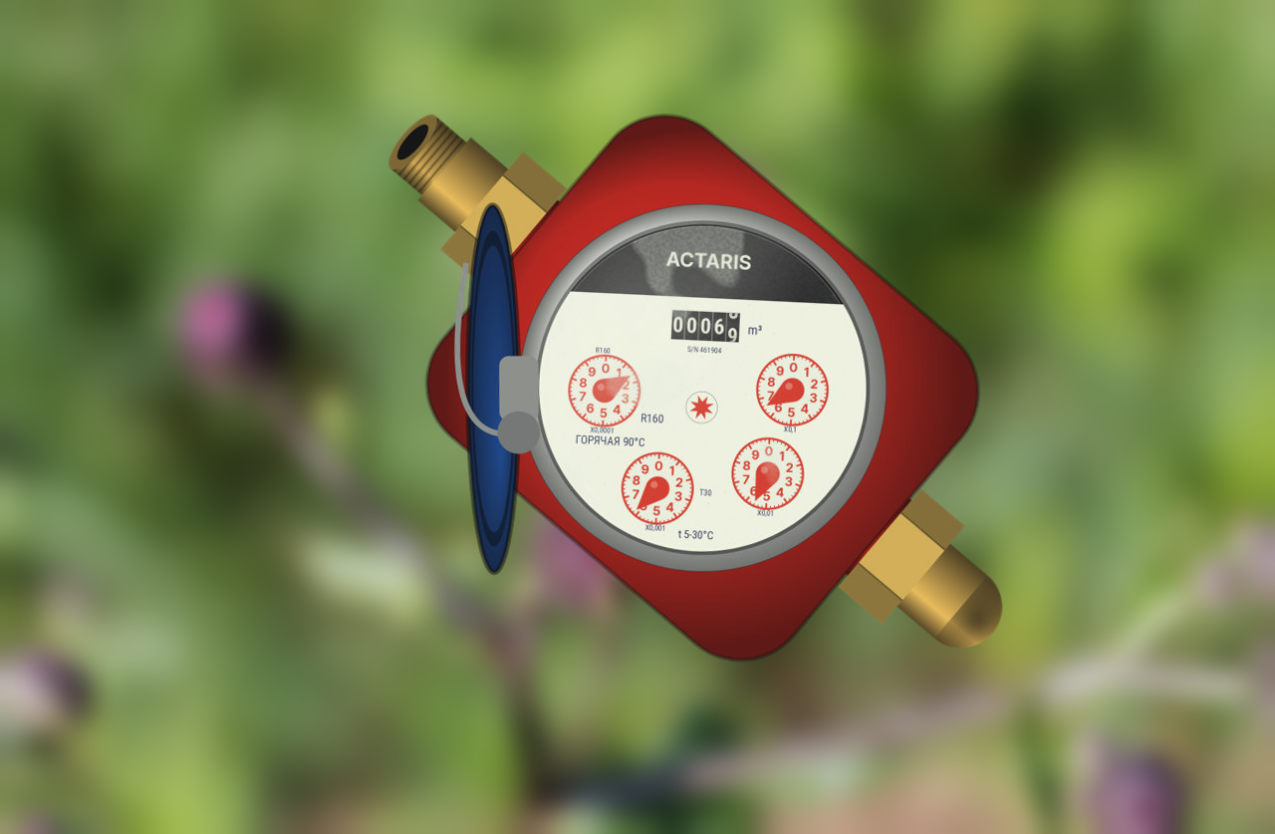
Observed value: 68.6561; m³
